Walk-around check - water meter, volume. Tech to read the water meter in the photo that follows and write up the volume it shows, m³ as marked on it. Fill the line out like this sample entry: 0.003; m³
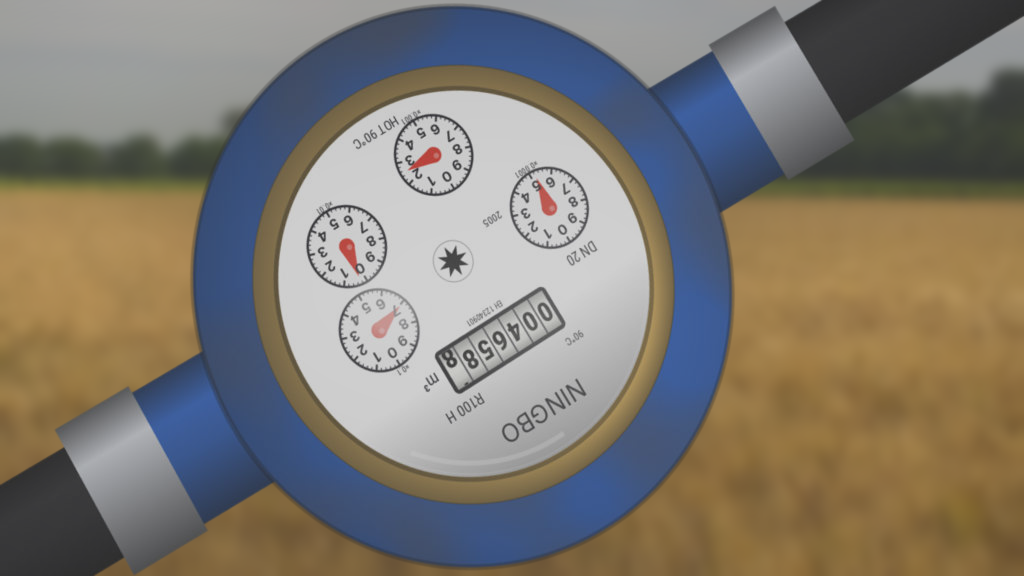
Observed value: 46587.7025; m³
